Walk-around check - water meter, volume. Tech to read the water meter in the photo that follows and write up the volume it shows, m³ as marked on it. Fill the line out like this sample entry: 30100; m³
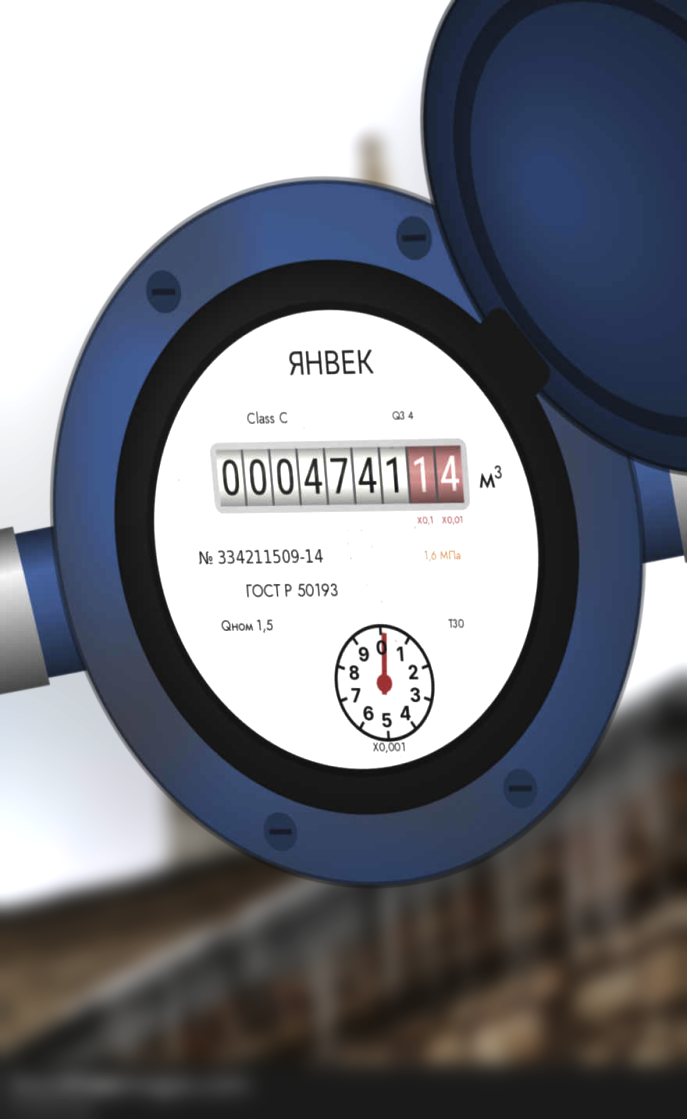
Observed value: 4741.140; m³
